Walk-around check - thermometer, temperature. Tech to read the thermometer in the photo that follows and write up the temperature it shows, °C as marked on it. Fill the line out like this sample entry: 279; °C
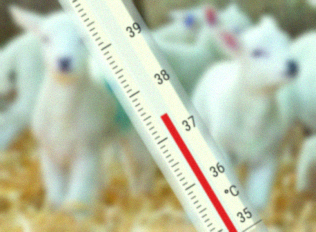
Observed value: 37.4; °C
